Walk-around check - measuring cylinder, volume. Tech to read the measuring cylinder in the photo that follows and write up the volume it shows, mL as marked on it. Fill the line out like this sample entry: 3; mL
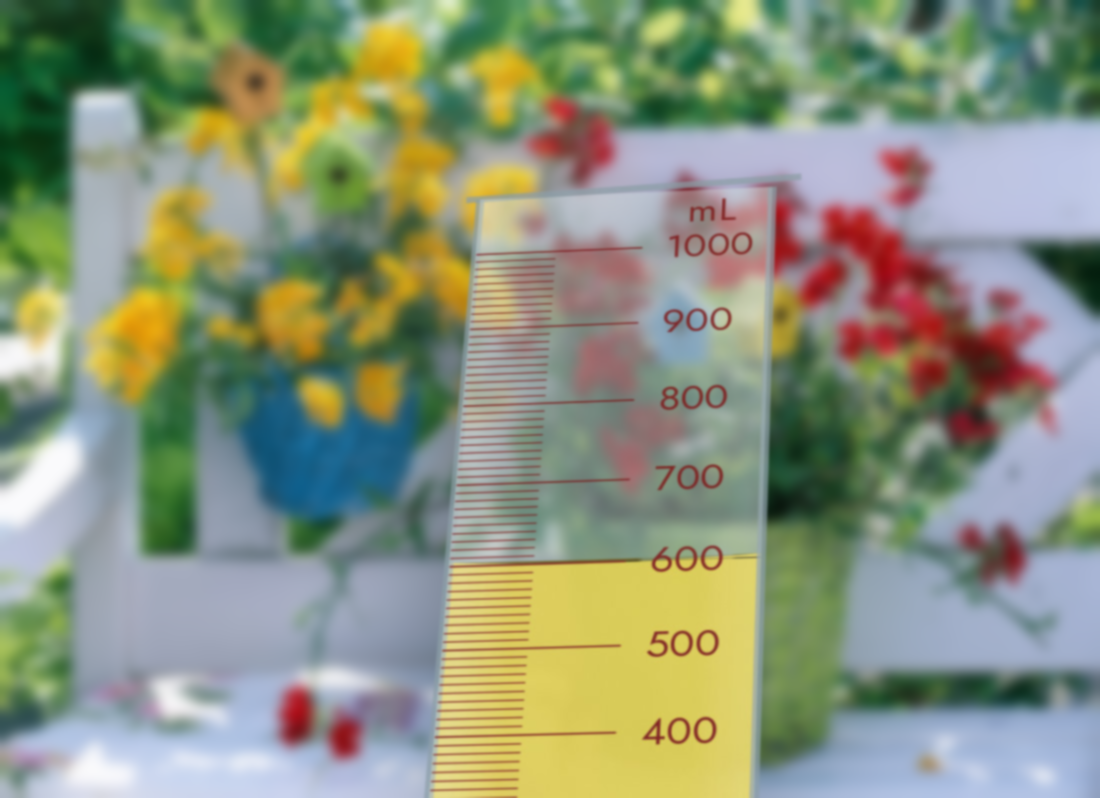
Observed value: 600; mL
